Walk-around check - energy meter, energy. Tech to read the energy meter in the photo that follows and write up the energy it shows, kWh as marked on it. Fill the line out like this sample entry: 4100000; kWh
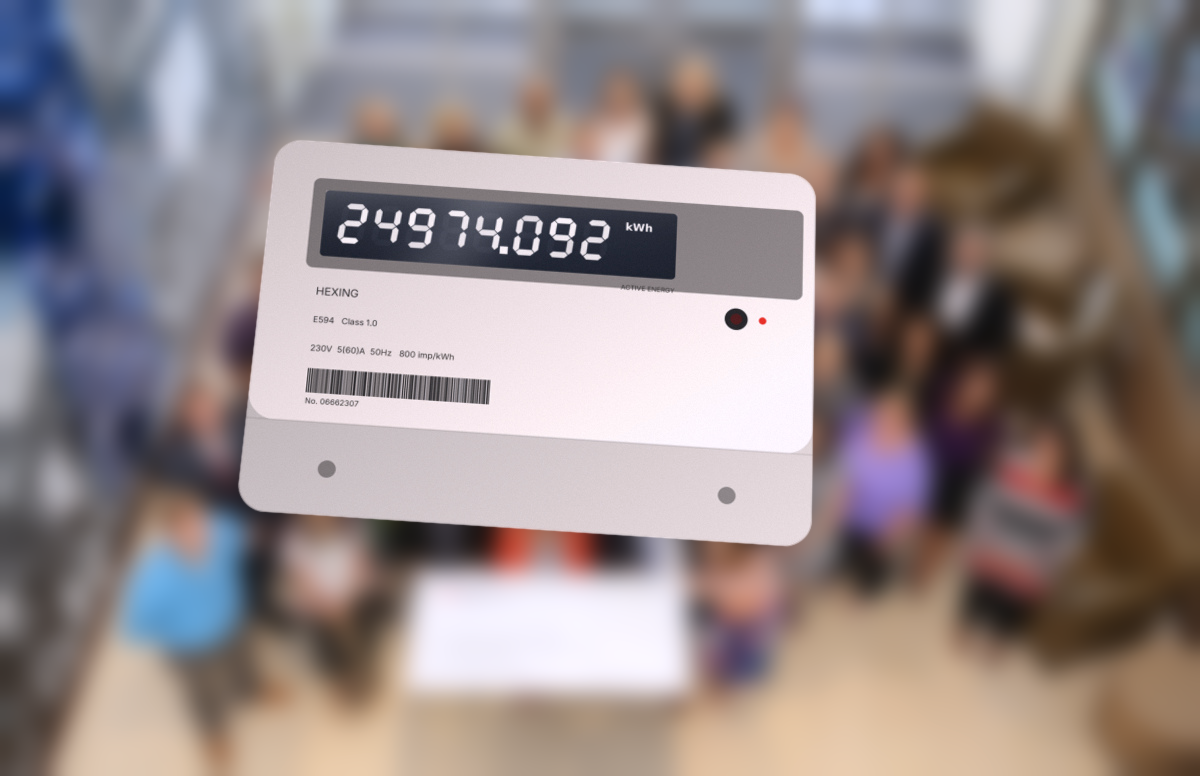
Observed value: 24974.092; kWh
